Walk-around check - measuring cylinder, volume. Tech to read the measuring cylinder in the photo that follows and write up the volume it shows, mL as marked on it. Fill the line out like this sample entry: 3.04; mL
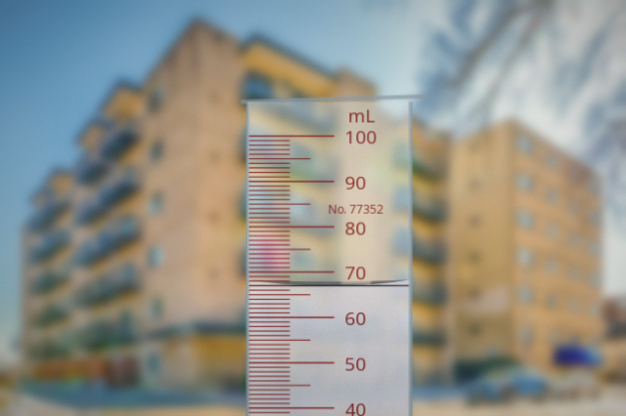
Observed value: 67; mL
